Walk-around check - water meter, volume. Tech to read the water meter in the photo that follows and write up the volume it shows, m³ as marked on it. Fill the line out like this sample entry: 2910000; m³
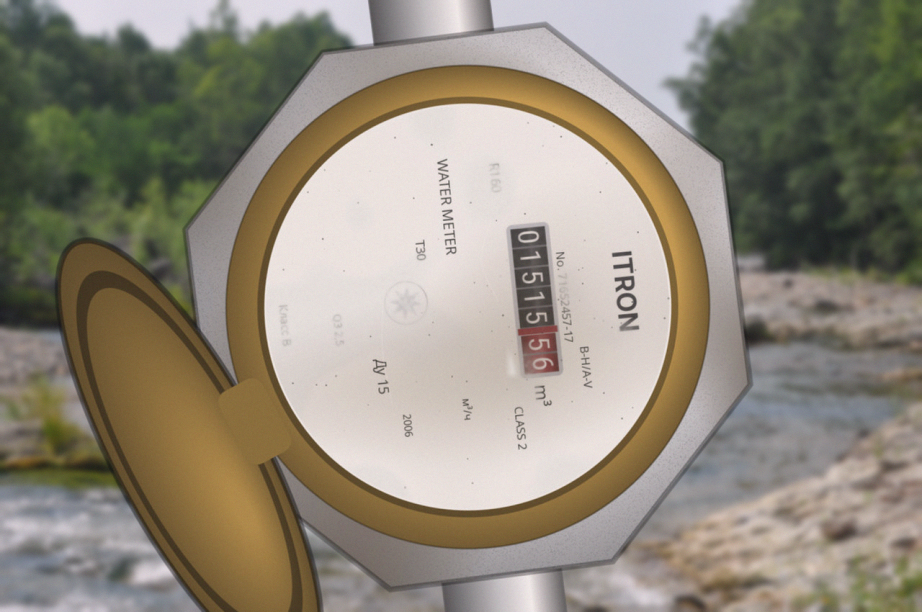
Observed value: 1515.56; m³
